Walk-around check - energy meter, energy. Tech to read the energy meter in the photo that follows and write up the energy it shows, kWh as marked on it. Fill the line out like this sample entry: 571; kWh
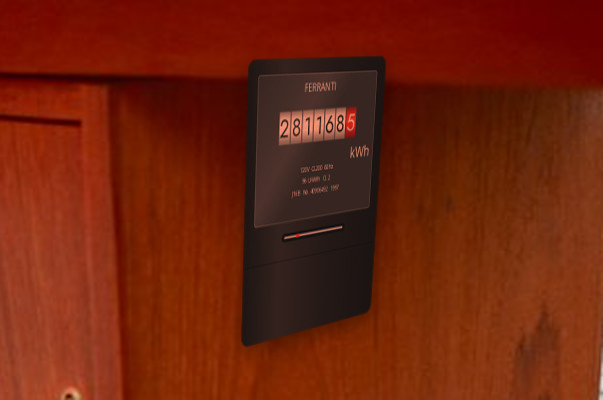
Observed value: 281168.5; kWh
